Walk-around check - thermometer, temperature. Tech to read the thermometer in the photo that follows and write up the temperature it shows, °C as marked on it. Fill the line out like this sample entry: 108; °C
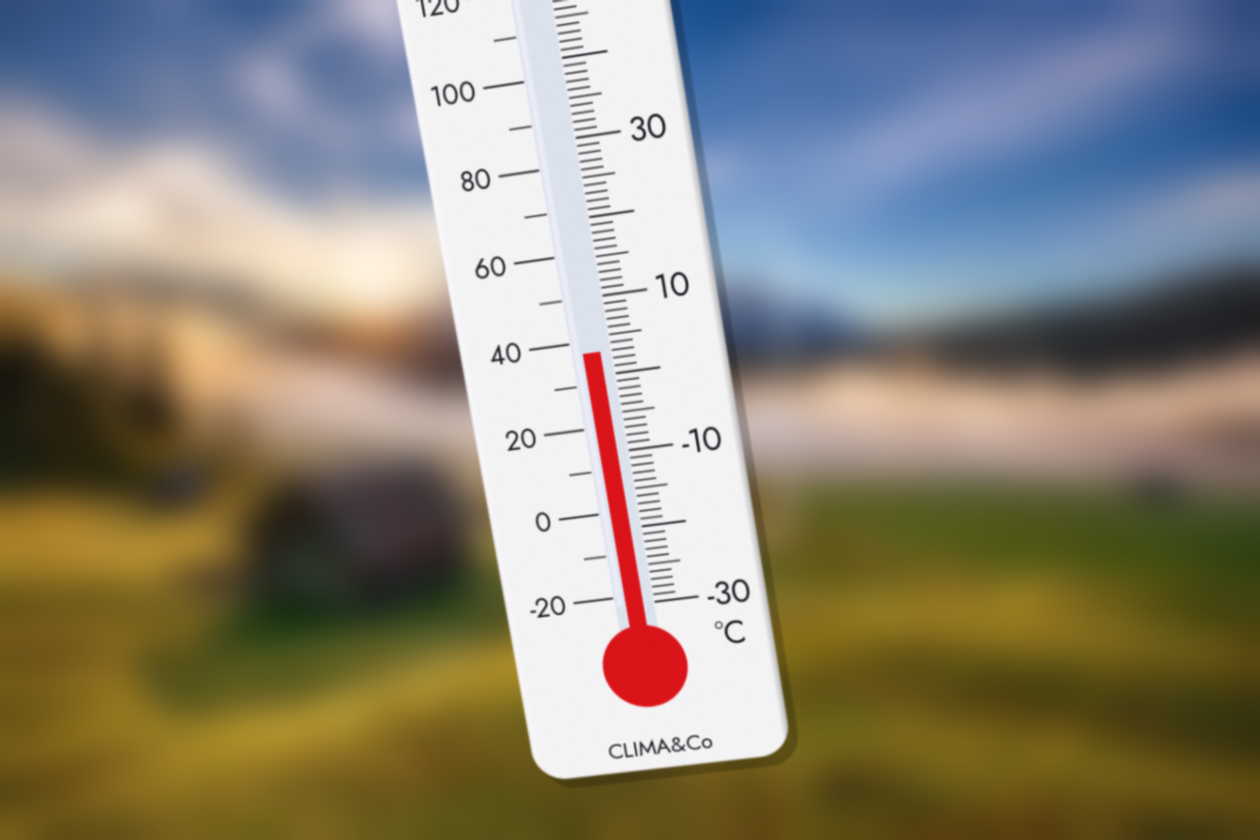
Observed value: 3; °C
